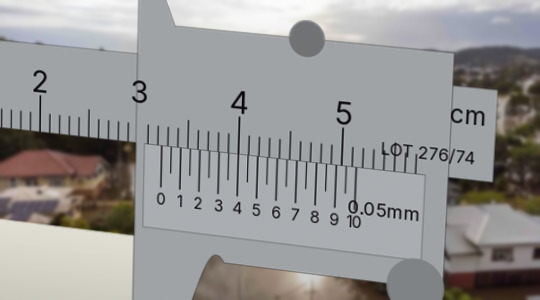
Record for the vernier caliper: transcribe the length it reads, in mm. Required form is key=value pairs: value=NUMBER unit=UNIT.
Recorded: value=32.4 unit=mm
